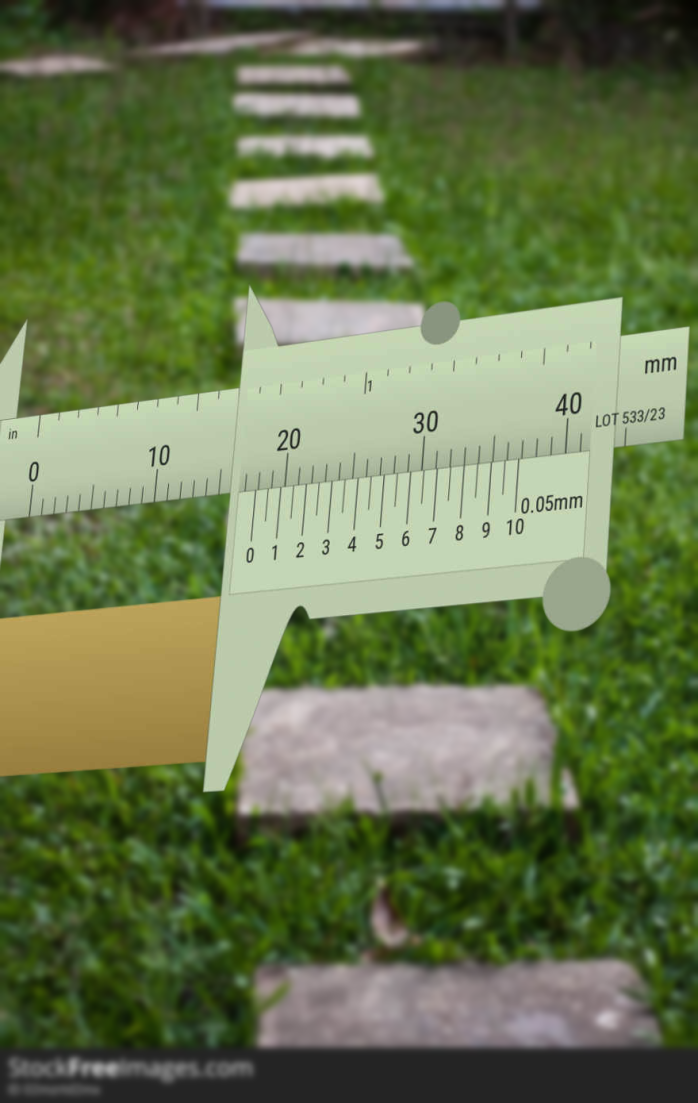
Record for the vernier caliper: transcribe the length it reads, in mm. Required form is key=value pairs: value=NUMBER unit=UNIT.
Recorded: value=17.8 unit=mm
